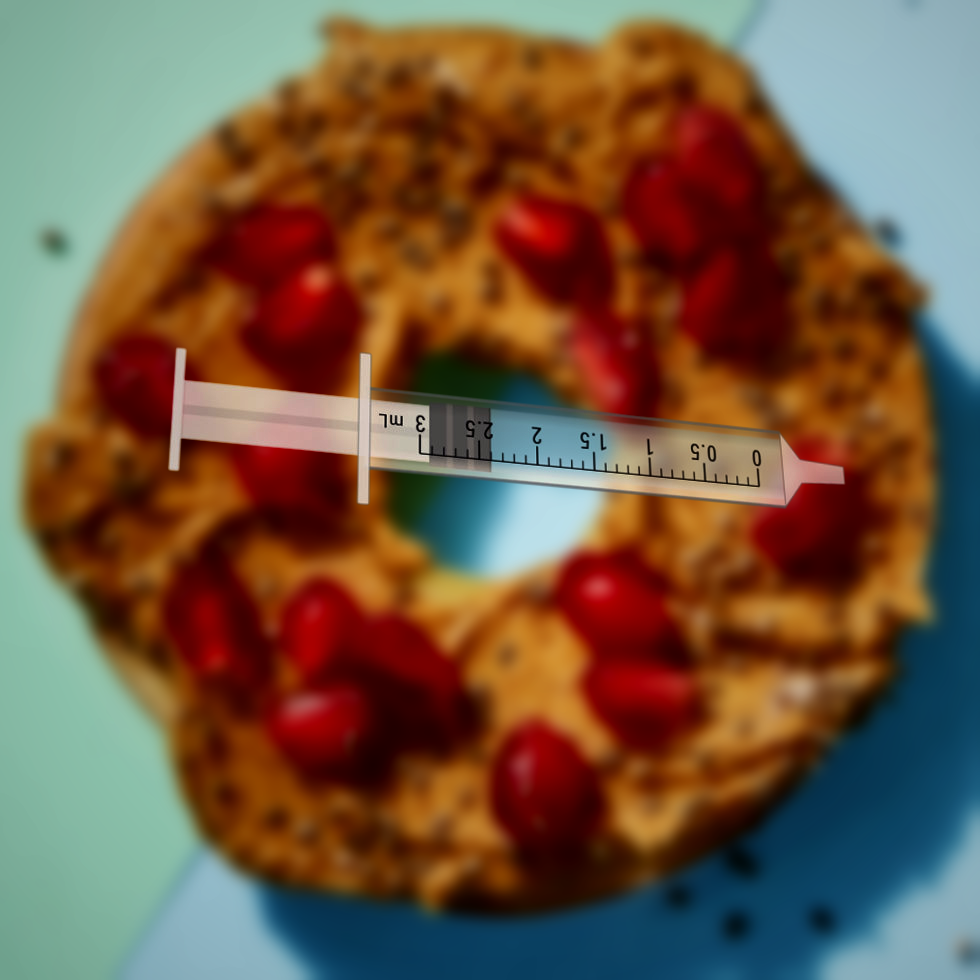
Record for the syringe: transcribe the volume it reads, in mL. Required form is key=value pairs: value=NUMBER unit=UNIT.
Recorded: value=2.4 unit=mL
